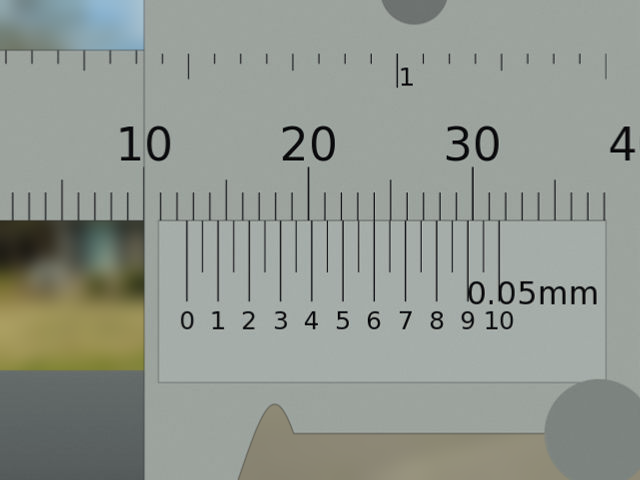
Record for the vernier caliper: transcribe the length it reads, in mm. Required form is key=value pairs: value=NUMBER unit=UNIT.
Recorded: value=12.6 unit=mm
